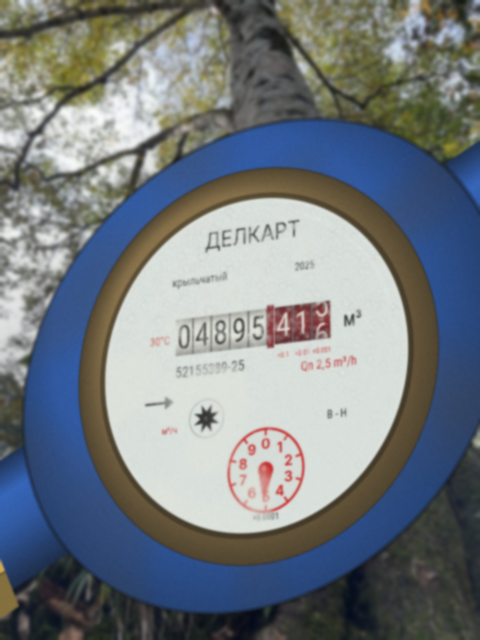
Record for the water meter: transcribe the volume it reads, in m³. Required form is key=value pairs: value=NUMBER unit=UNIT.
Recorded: value=4895.4155 unit=m³
